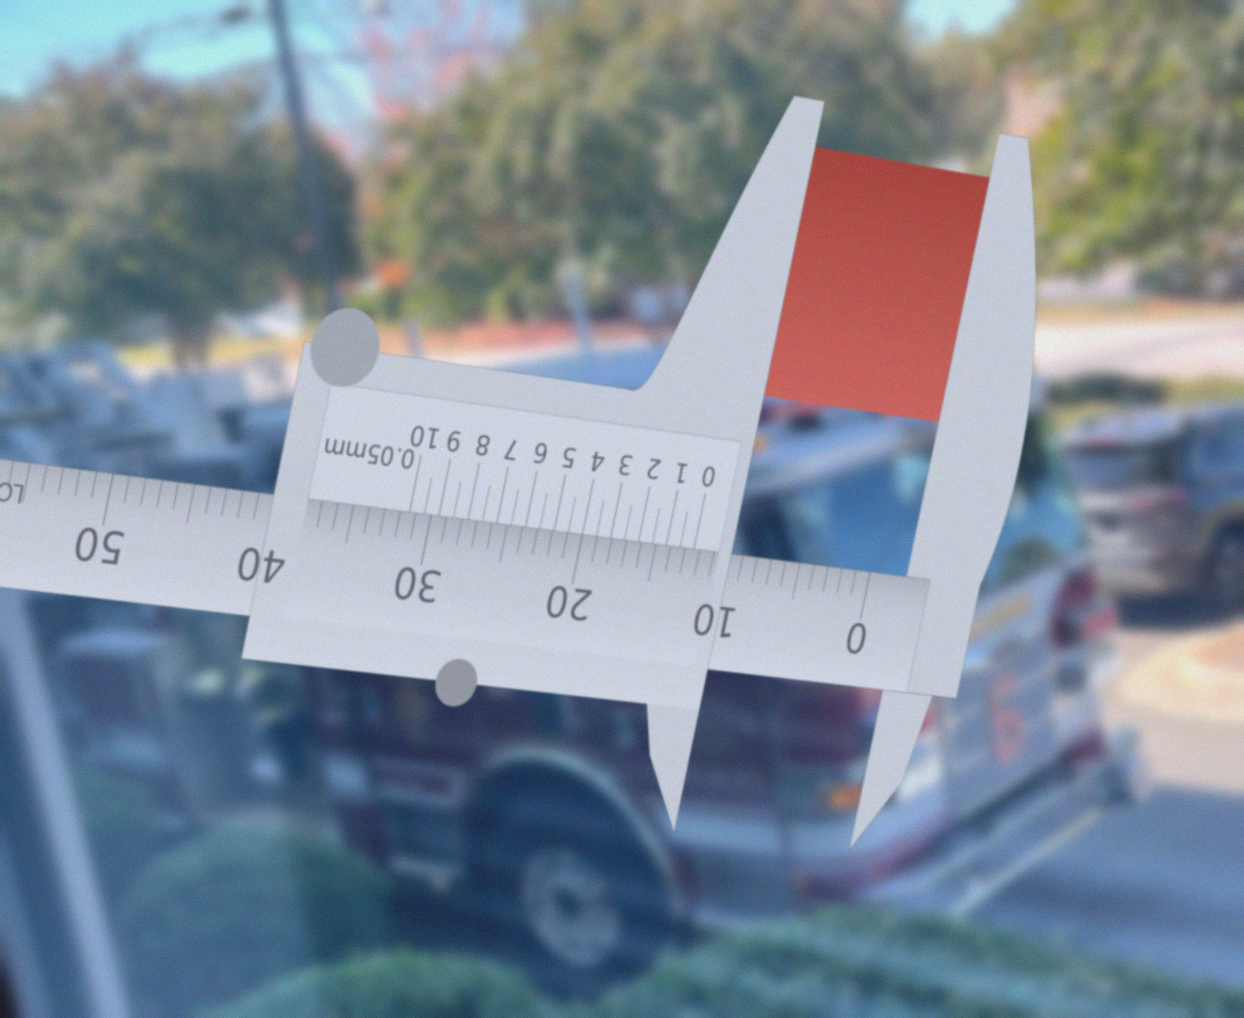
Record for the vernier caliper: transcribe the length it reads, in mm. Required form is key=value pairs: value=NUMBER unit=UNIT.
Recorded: value=12.4 unit=mm
